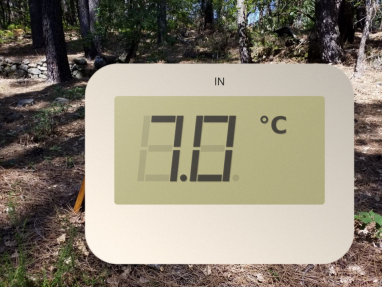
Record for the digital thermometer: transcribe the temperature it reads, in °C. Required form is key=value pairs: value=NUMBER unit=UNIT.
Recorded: value=7.0 unit=°C
